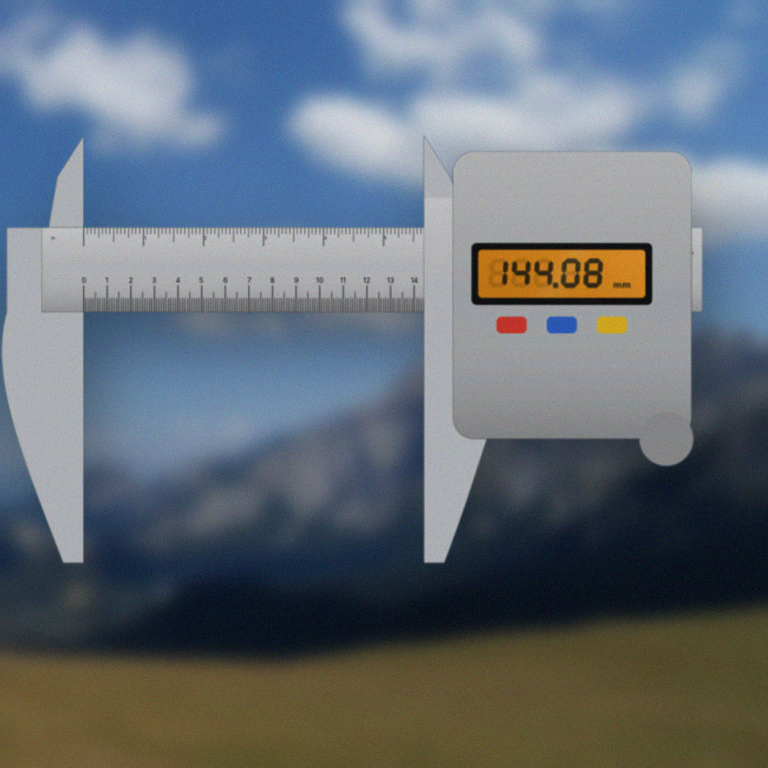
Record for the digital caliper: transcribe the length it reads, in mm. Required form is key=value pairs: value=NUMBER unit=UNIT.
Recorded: value=144.08 unit=mm
